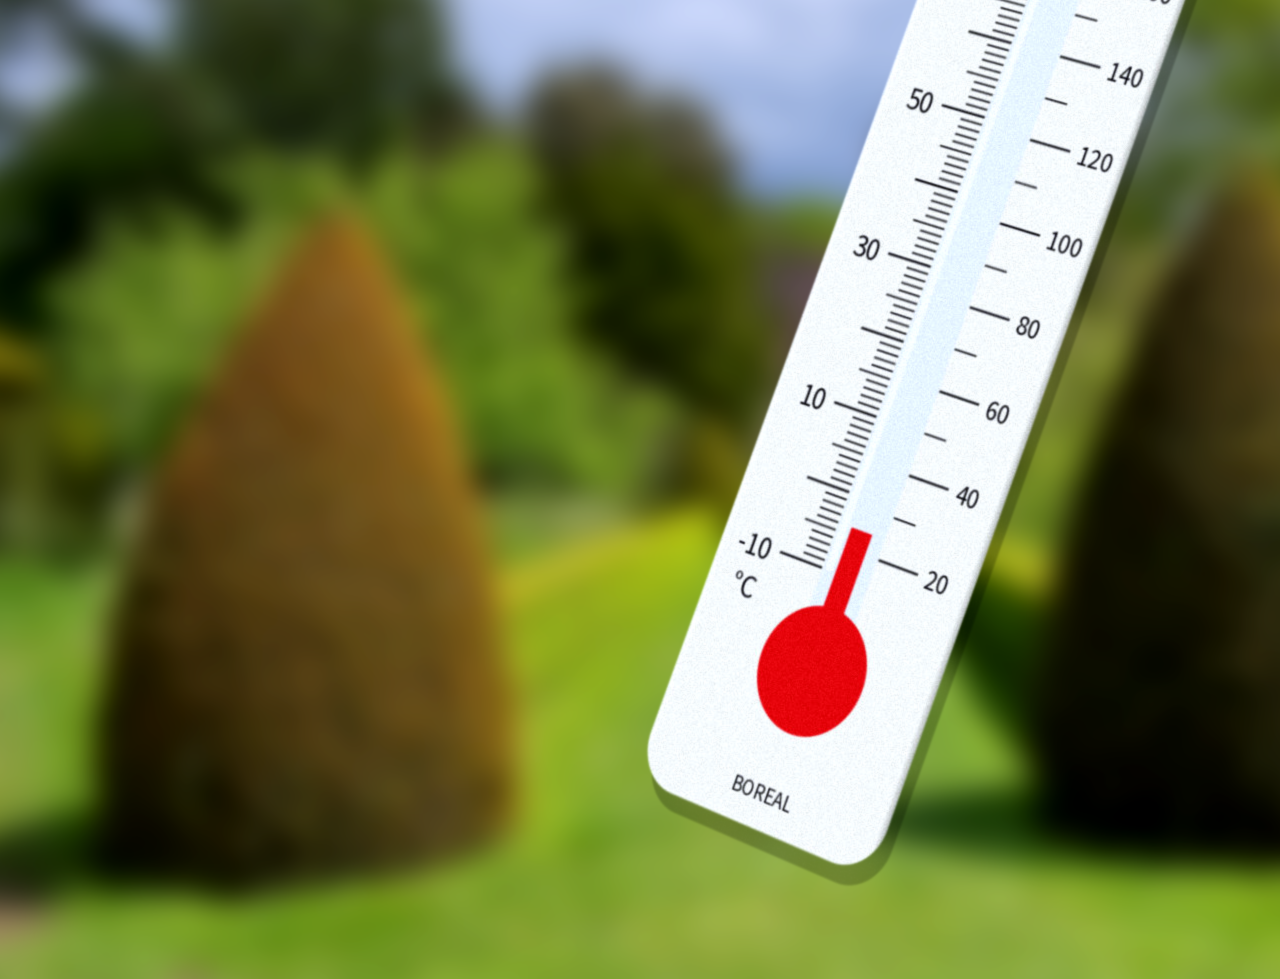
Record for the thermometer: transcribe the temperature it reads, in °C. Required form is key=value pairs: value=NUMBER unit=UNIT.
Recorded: value=-4 unit=°C
